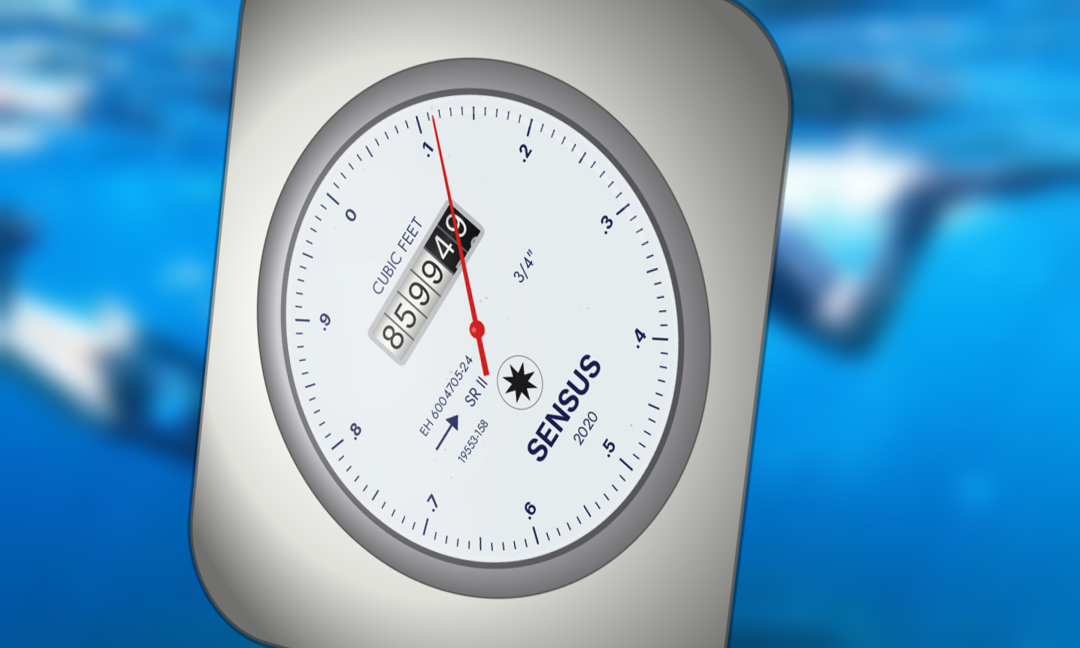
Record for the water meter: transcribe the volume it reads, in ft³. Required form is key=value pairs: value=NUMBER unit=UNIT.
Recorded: value=859949.11 unit=ft³
